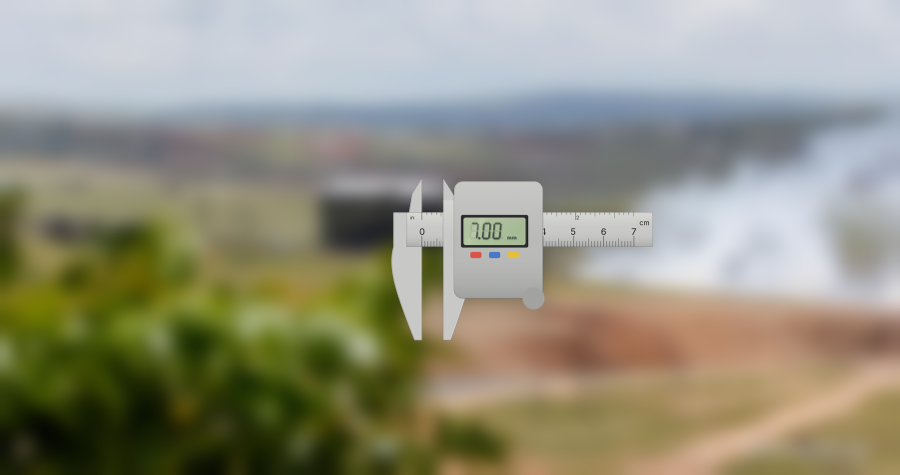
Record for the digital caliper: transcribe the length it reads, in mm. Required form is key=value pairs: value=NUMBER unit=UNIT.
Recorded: value=7.00 unit=mm
